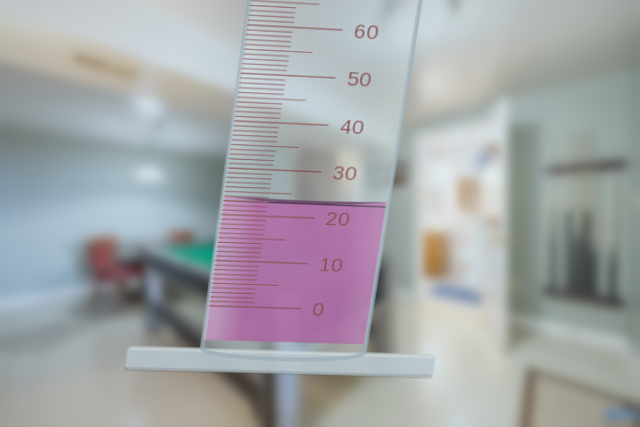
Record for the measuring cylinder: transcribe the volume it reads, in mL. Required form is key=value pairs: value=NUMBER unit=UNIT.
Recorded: value=23 unit=mL
